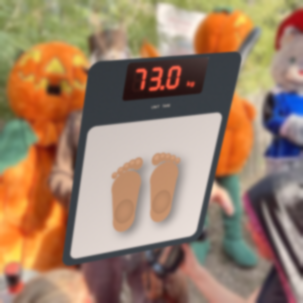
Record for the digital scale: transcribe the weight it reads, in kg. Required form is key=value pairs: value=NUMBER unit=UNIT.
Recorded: value=73.0 unit=kg
